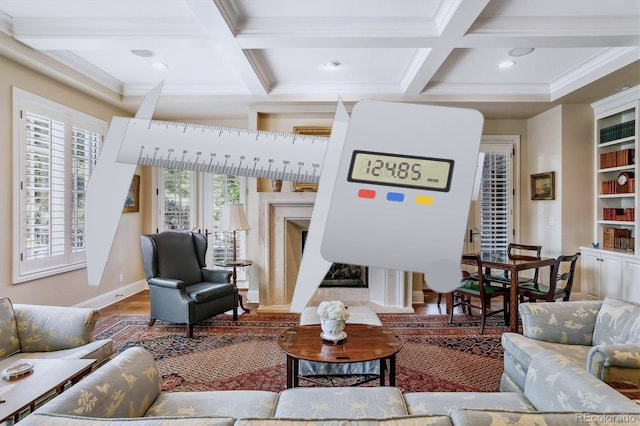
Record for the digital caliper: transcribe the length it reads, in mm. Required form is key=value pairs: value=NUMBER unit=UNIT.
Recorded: value=124.85 unit=mm
